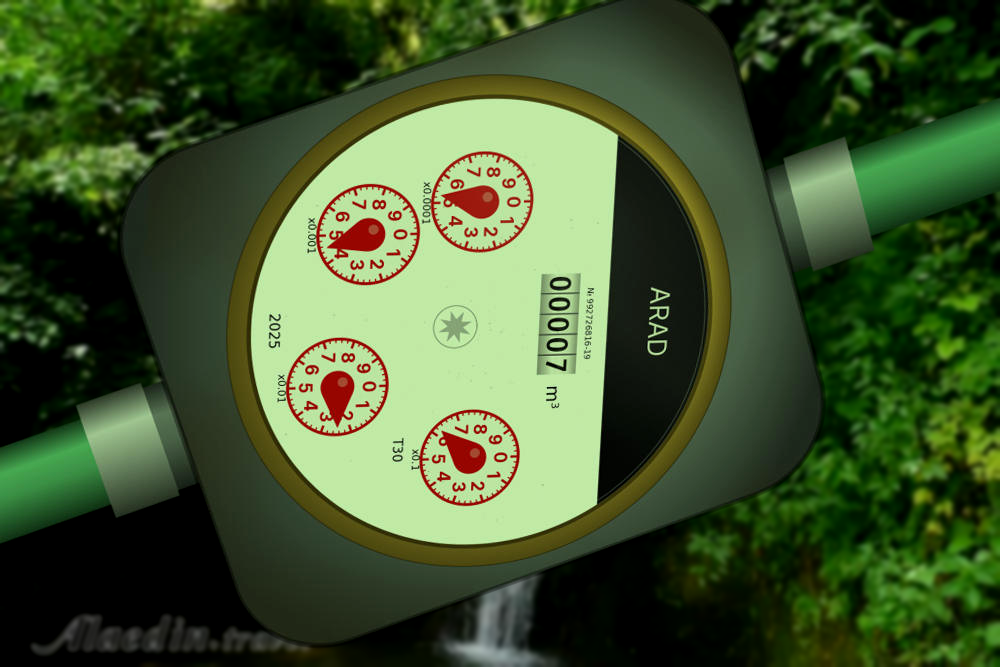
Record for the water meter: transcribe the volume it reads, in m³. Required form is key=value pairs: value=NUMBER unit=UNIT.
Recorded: value=7.6245 unit=m³
